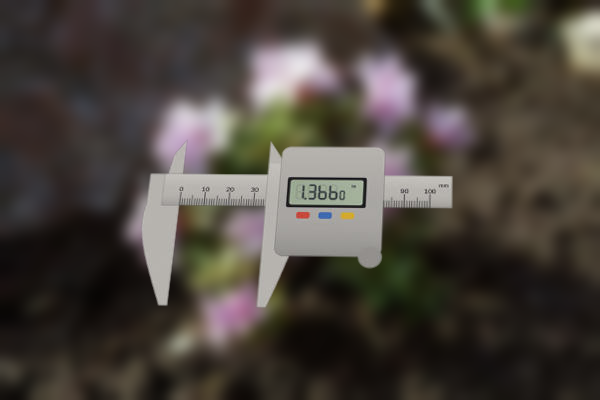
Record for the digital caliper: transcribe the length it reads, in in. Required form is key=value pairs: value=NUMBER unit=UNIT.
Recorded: value=1.3660 unit=in
